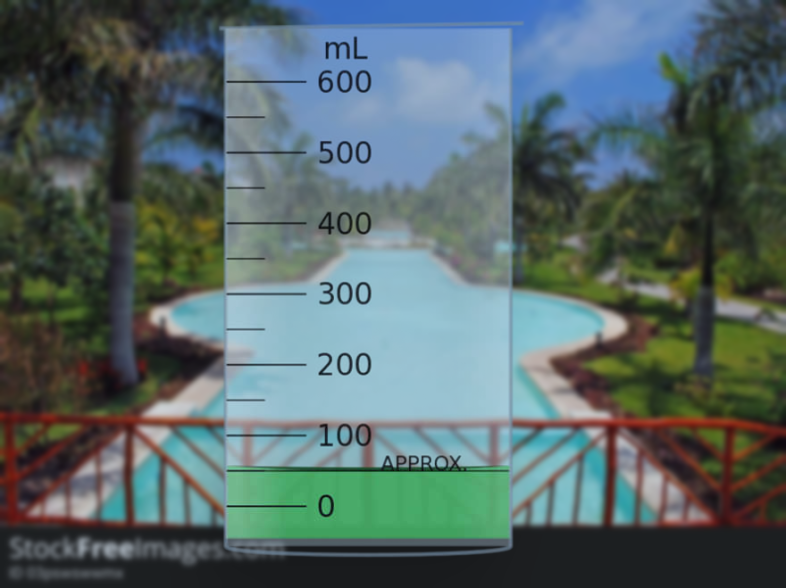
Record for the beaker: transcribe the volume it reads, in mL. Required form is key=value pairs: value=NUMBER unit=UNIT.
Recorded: value=50 unit=mL
